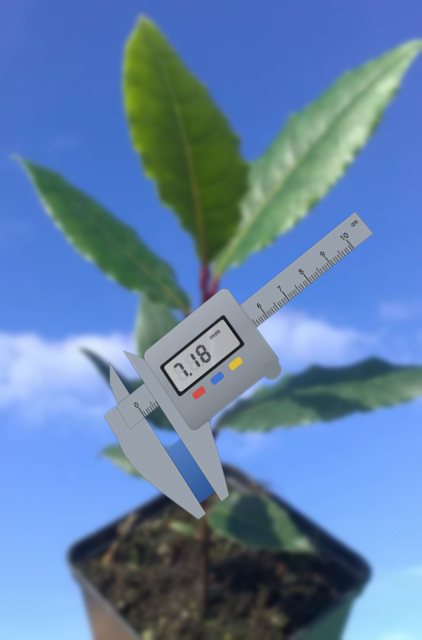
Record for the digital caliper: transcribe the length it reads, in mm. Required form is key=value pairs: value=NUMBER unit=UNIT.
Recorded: value=7.18 unit=mm
